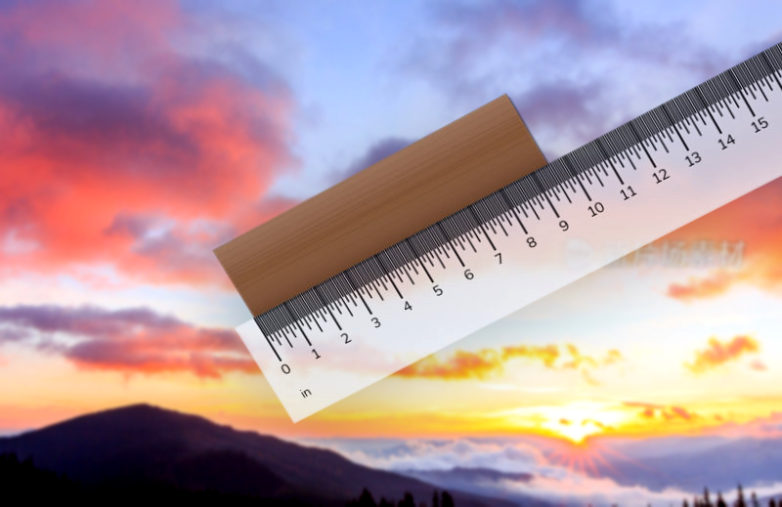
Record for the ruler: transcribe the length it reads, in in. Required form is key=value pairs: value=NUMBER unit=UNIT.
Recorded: value=9.5 unit=in
